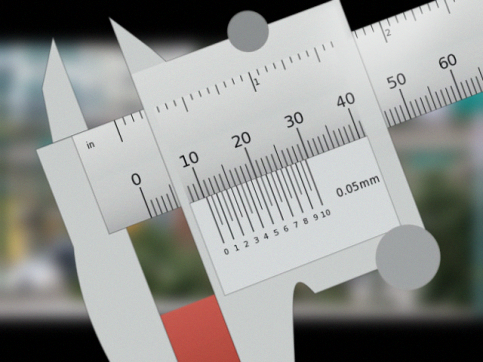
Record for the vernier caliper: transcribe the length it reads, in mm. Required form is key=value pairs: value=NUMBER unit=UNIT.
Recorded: value=10.4 unit=mm
